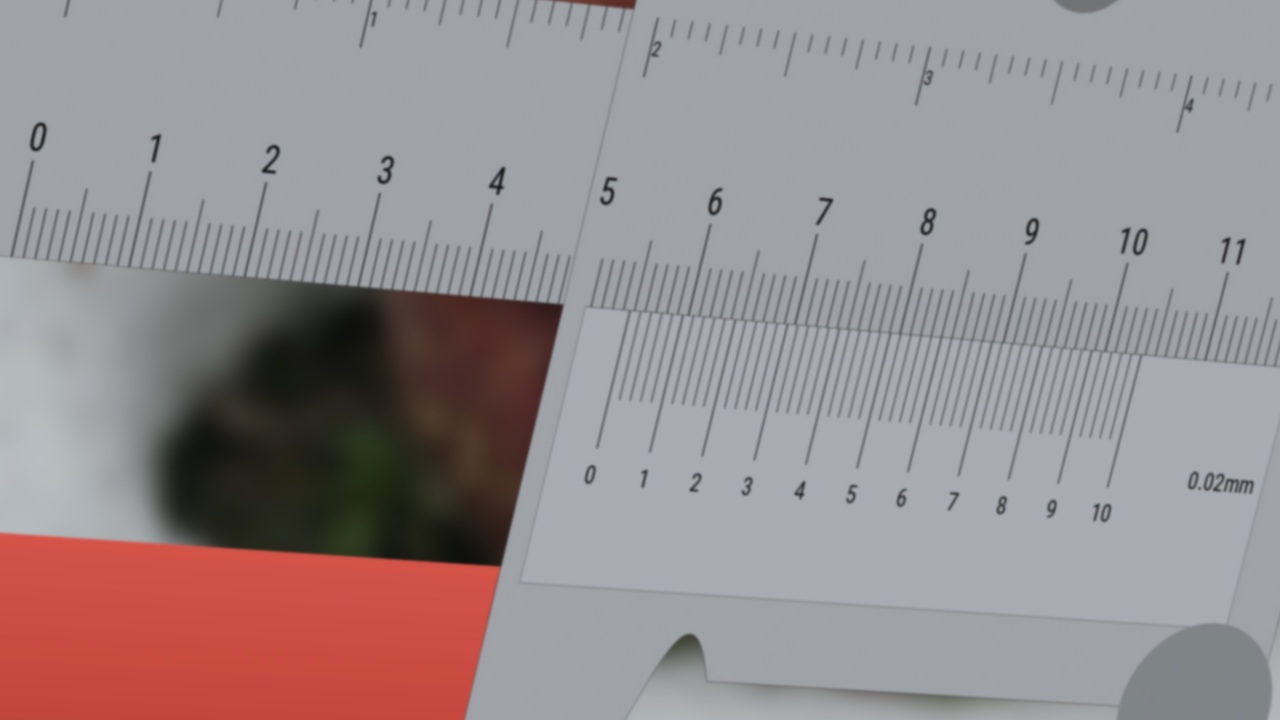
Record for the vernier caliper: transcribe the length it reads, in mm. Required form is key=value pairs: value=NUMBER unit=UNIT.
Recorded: value=54.6 unit=mm
